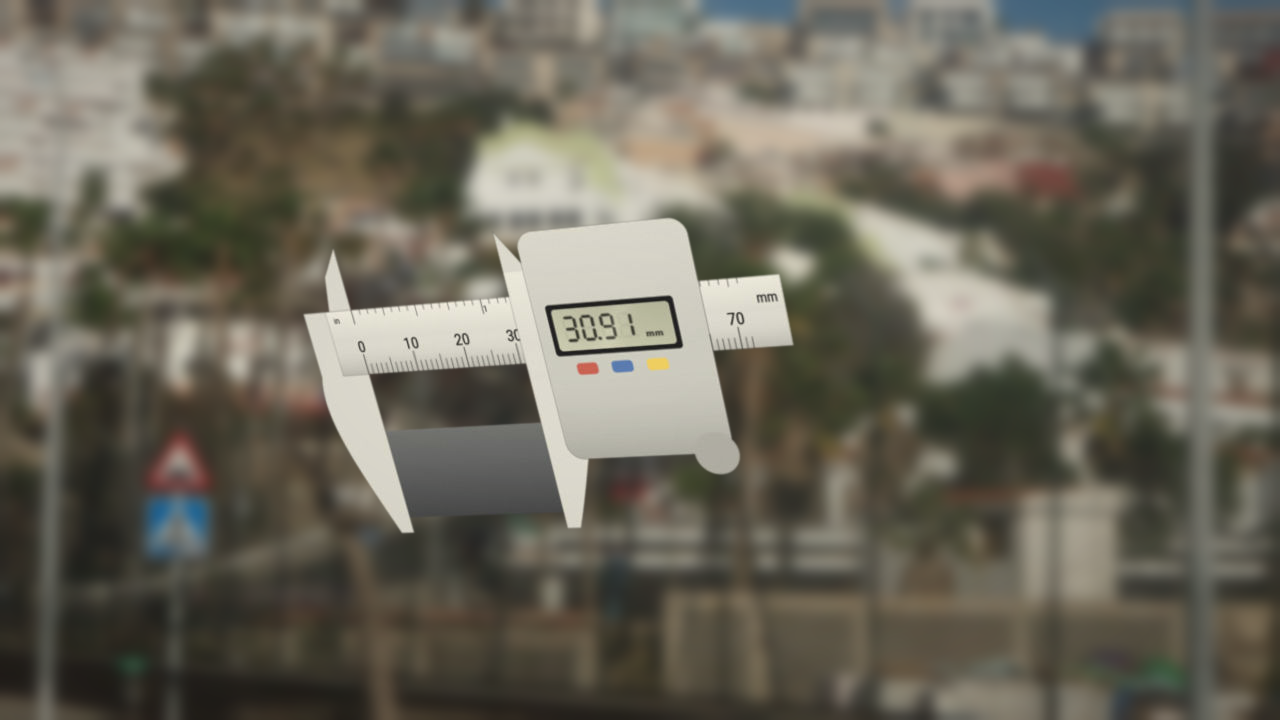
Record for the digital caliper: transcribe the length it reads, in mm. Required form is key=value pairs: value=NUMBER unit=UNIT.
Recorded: value=30.91 unit=mm
